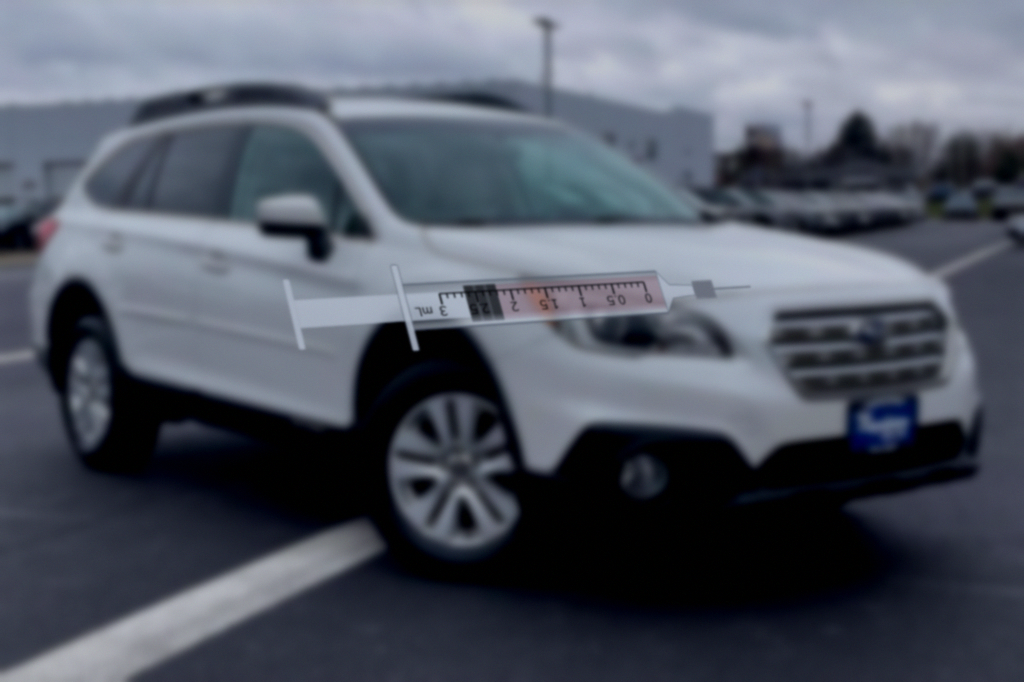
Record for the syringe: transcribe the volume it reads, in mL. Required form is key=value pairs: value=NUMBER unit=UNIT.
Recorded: value=2.2 unit=mL
